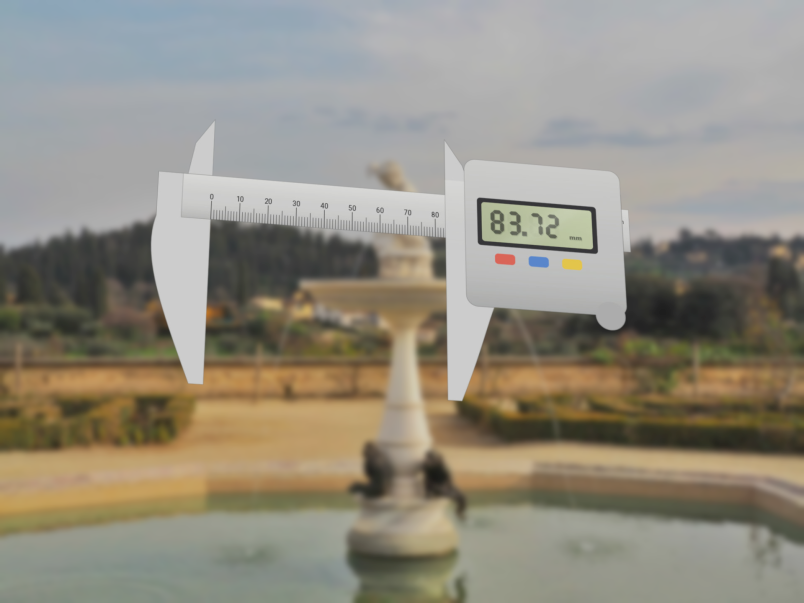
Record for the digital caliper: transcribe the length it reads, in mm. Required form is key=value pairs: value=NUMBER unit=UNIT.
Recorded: value=83.72 unit=mm
